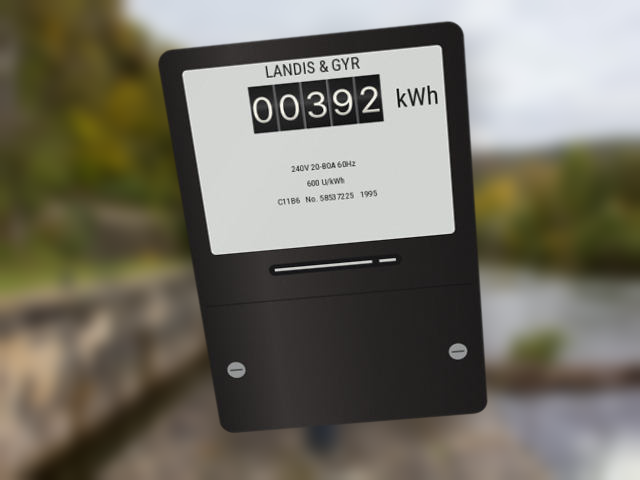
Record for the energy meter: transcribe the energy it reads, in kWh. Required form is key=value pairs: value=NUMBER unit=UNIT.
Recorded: value=392 unit=kWh
